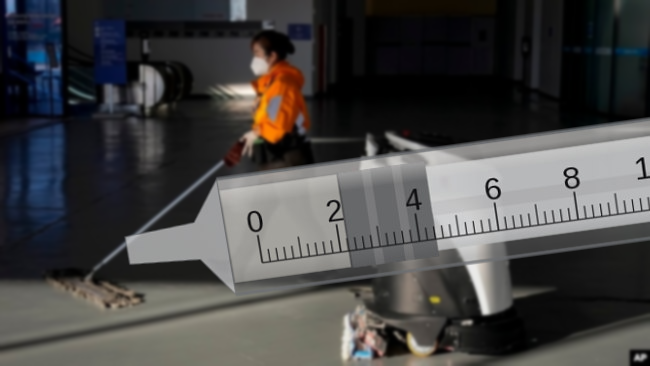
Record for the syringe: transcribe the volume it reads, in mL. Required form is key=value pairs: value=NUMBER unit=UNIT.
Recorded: value=2.2 unit=mL
